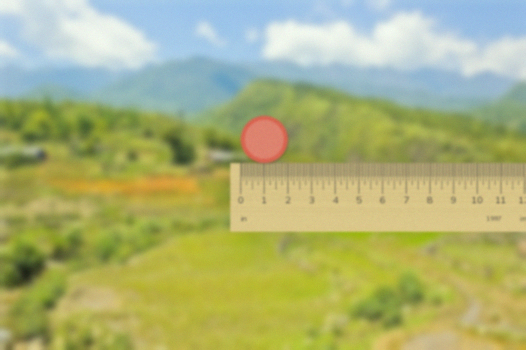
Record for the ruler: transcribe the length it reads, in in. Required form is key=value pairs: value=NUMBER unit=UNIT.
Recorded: value=2 unit=in
